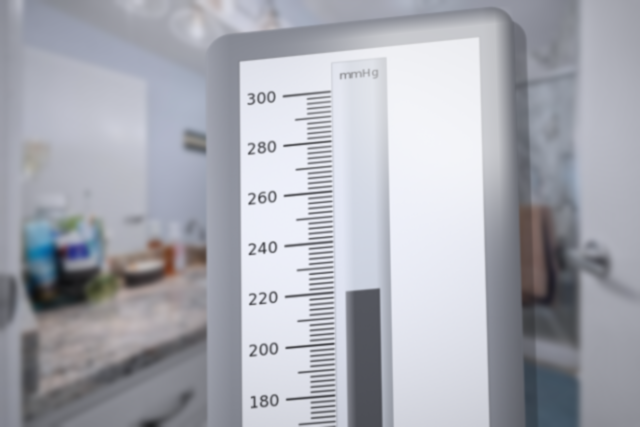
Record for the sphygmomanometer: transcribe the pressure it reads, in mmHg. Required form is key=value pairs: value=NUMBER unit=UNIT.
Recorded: value=220 unit=mmHg
